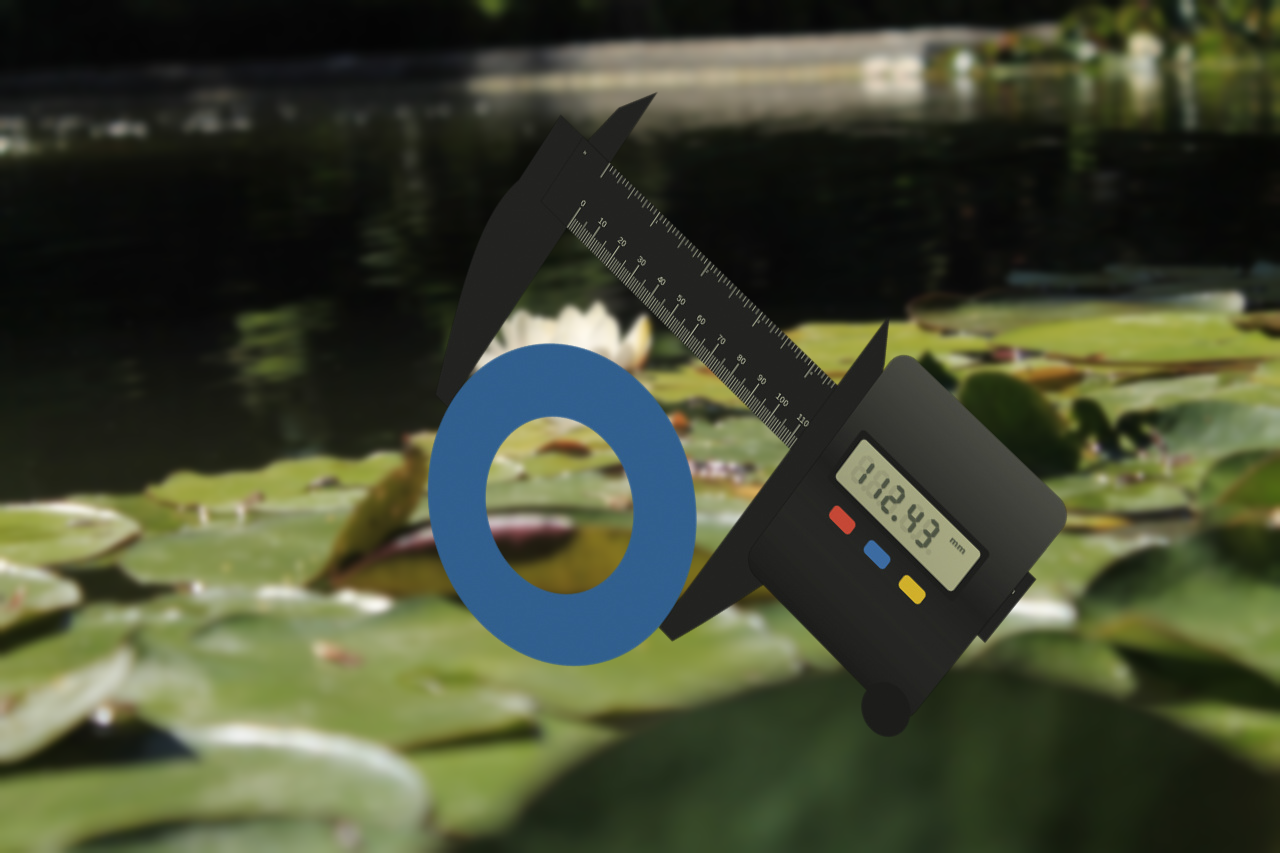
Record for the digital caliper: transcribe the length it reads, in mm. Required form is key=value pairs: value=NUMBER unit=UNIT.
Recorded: value=112.43 unit=mm
